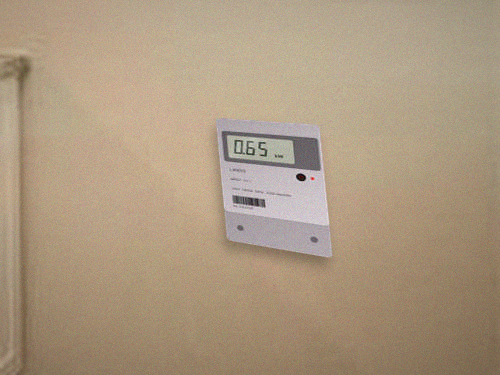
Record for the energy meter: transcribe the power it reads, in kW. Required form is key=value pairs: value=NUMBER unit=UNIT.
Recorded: value=0.65 unit=kW
